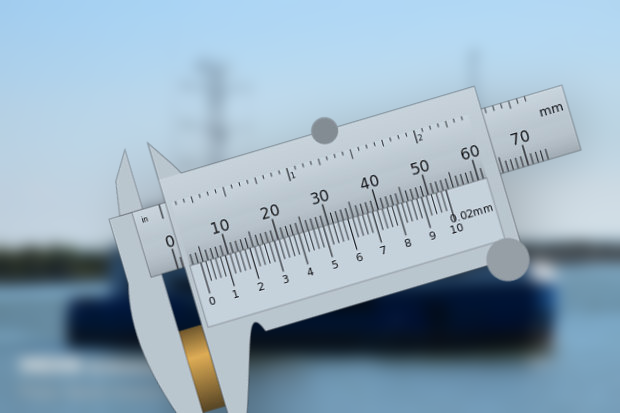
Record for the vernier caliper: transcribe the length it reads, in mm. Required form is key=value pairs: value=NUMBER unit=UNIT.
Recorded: value=4.5 unit=mm
